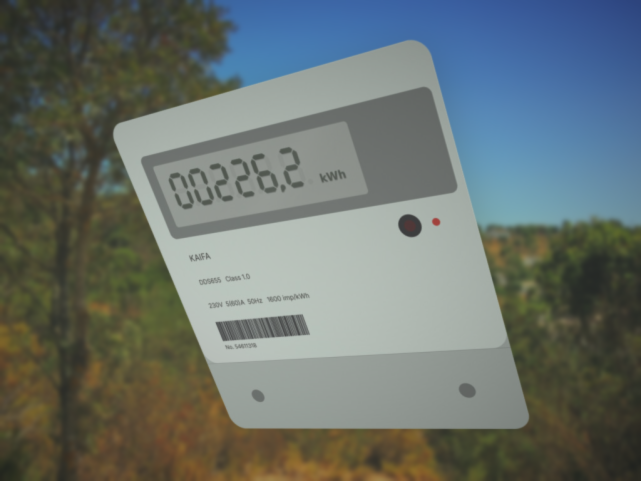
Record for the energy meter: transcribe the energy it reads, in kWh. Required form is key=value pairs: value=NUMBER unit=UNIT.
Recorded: value=226.2 unit=kWh
